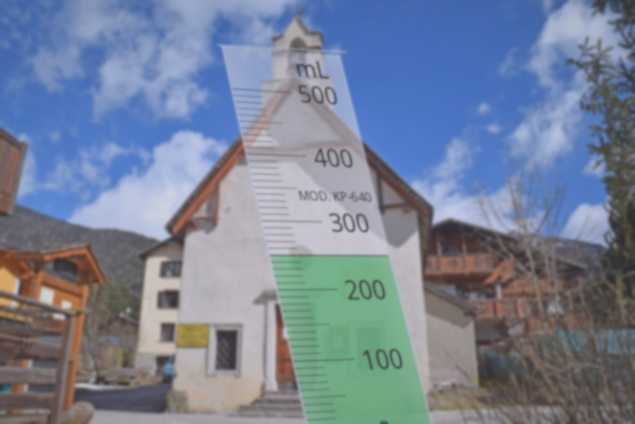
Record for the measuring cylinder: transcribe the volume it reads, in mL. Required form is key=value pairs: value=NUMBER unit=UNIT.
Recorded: value=250 unit=mL
